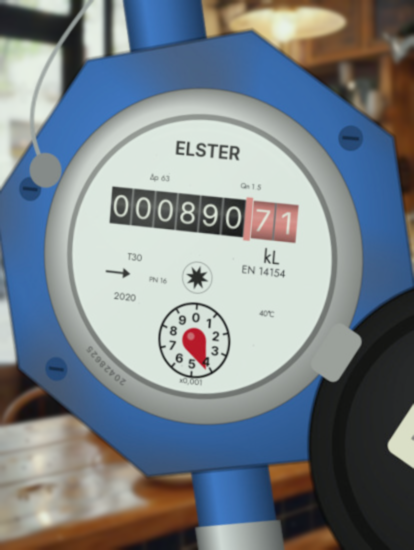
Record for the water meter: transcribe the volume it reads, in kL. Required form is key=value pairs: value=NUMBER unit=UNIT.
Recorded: value=890.714 unit=kL
